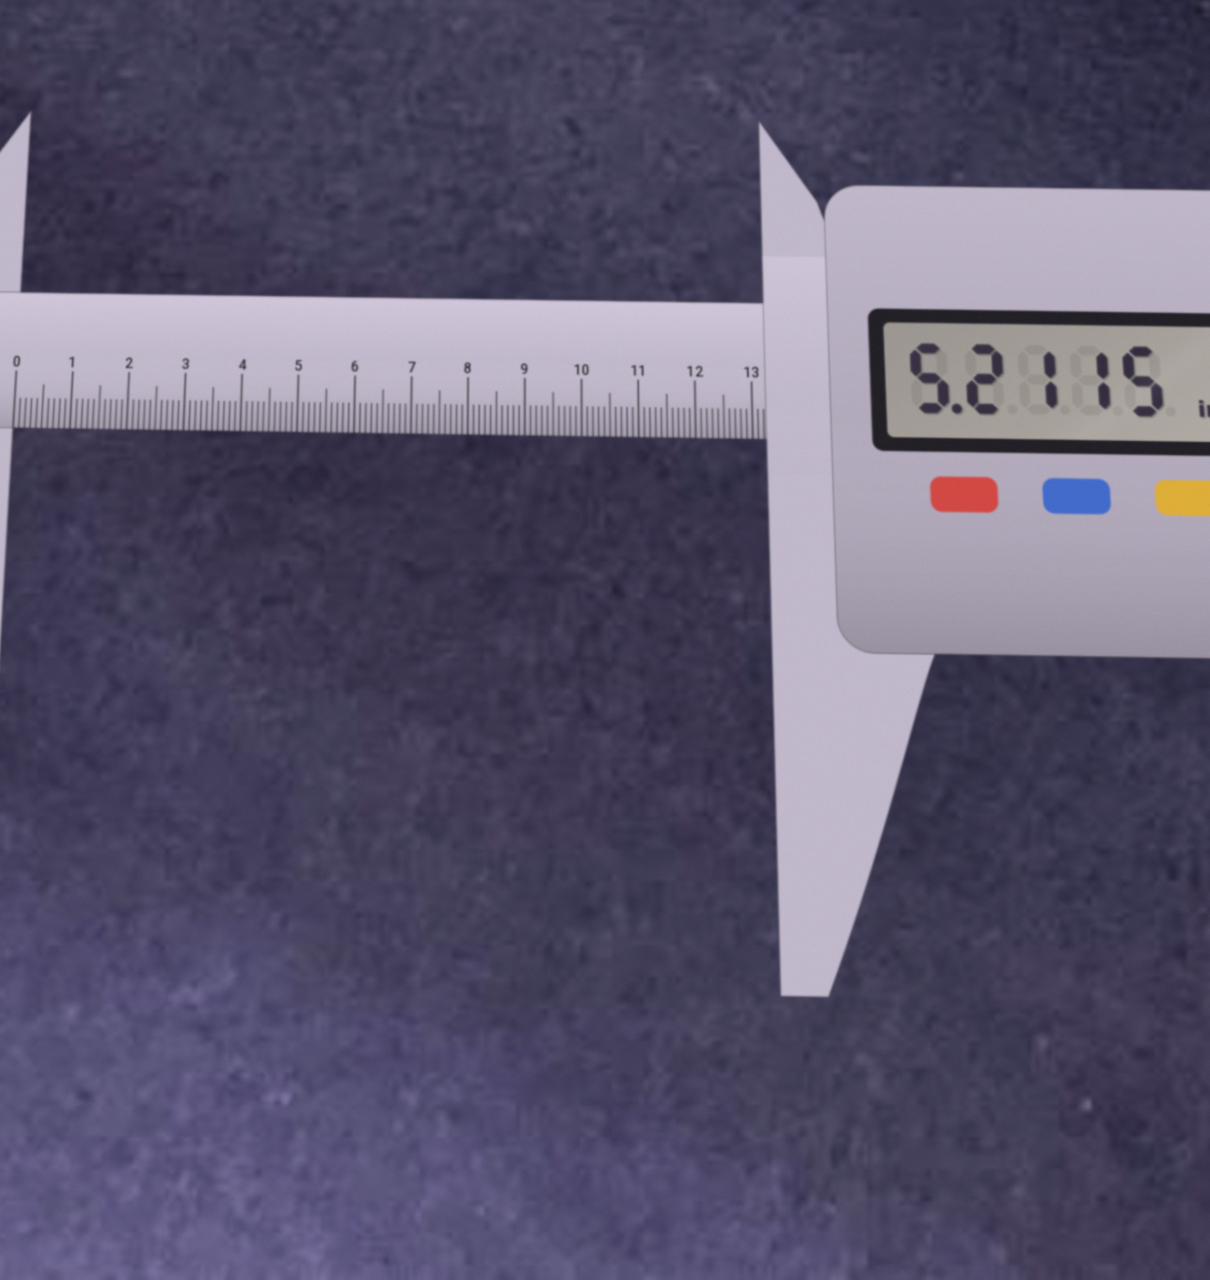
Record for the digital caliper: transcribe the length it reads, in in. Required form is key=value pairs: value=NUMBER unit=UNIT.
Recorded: value=5.2115 unit=in
